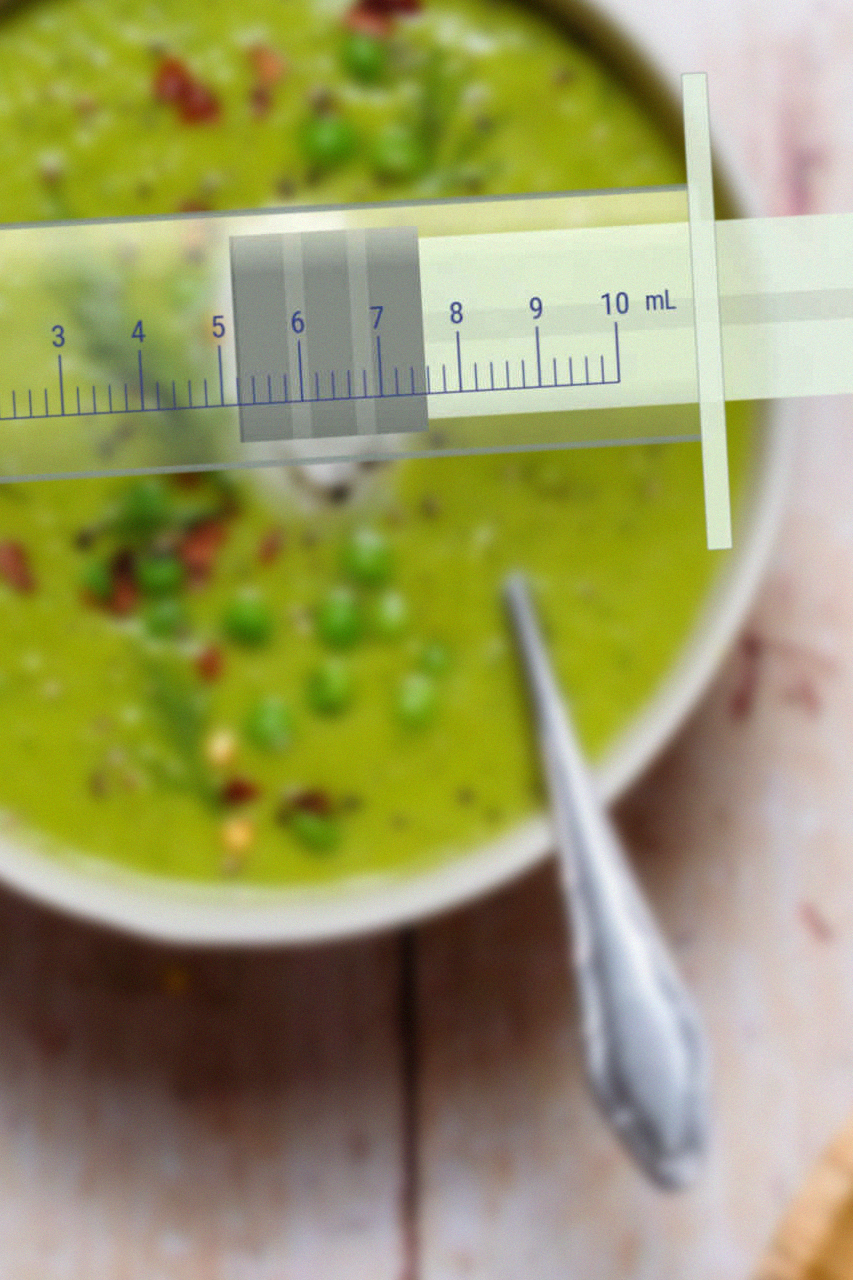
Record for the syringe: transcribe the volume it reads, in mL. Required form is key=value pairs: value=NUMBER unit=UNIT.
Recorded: value=5.2 unit=mL
